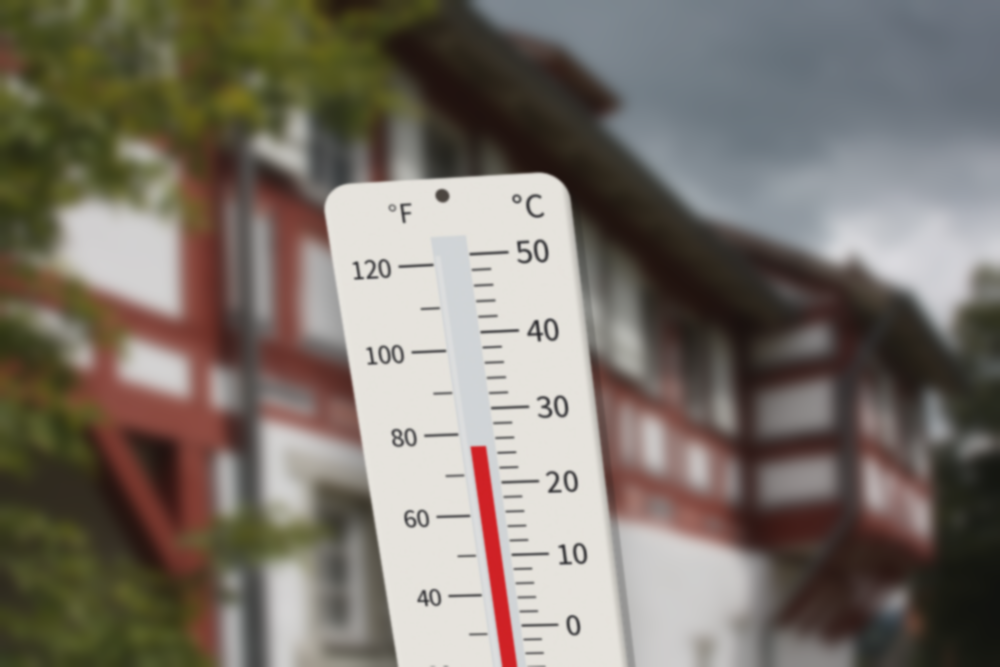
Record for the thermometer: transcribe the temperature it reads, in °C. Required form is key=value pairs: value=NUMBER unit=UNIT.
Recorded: value=25 unit=°C
